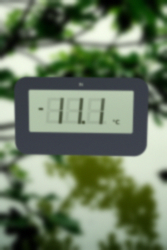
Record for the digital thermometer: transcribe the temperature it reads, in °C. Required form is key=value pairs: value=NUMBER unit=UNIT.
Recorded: value=-11.1 unit=°C
